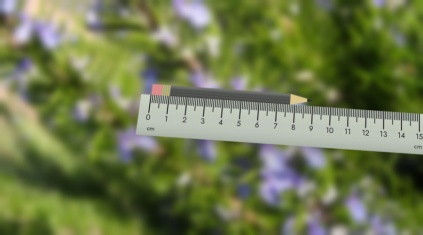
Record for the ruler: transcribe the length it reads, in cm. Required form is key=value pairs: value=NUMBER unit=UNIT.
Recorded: value=9 unit=cm
